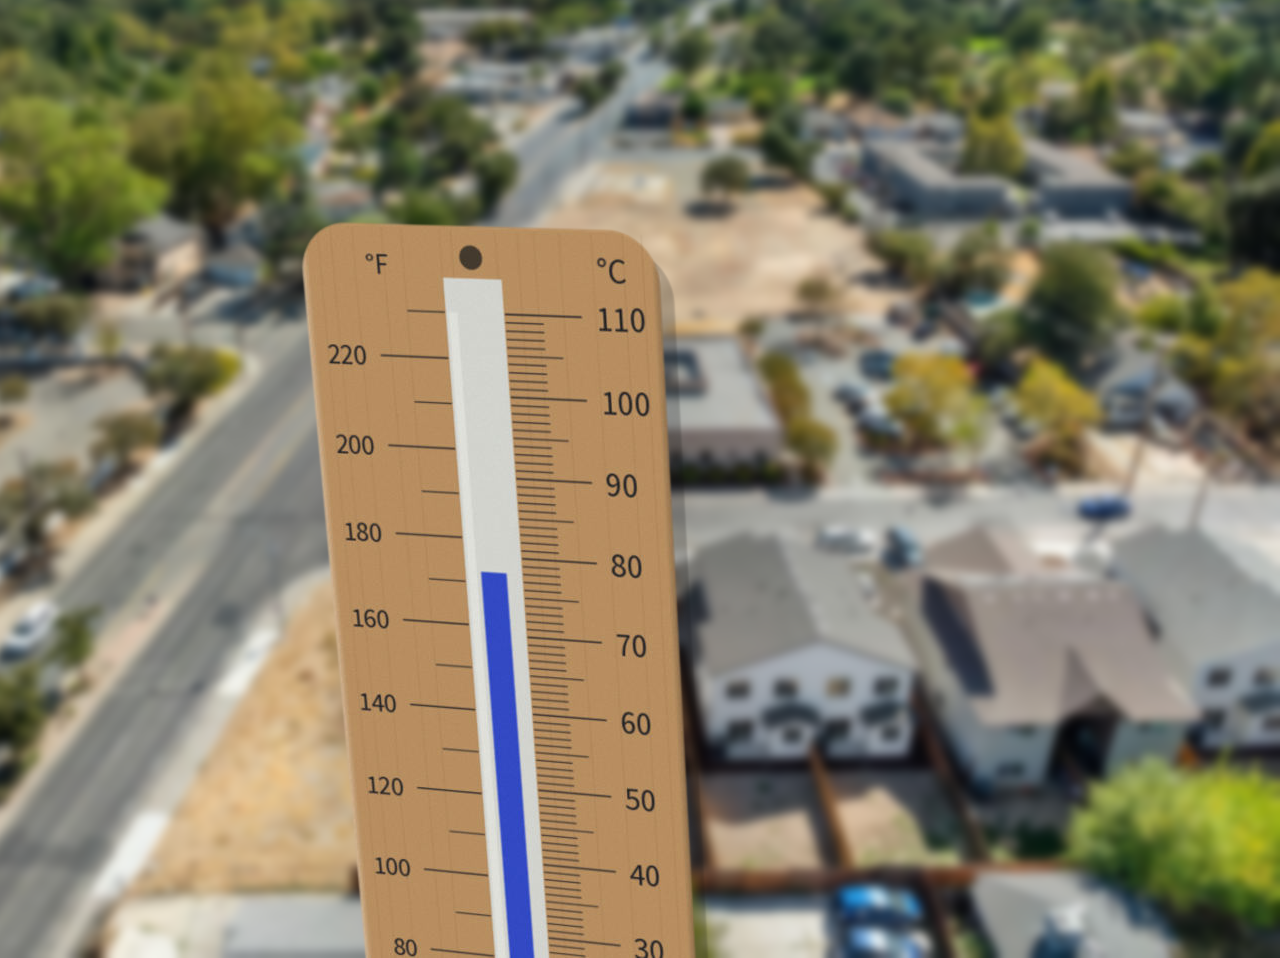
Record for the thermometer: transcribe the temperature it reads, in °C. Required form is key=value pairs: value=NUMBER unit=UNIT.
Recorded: value=78 unit=°C
